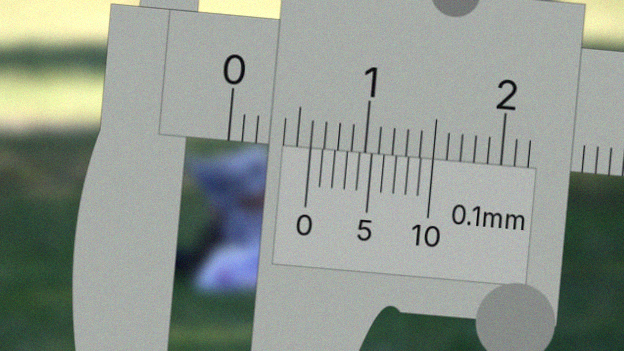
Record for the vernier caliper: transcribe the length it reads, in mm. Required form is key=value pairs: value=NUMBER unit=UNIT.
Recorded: value=6.0 unit=mm
